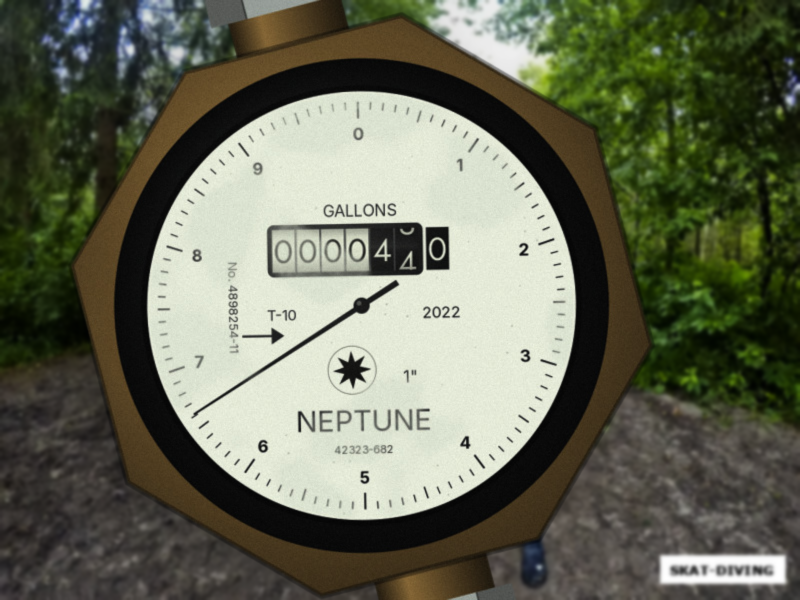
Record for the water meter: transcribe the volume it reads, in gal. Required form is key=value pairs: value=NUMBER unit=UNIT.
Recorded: value=436.6 unit=gal
